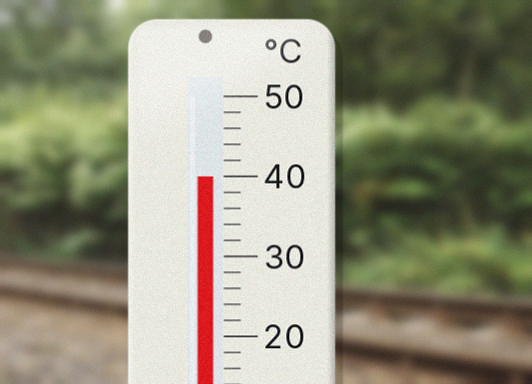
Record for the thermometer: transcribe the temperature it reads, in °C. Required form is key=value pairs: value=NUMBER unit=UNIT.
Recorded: value=40 unit=°C
